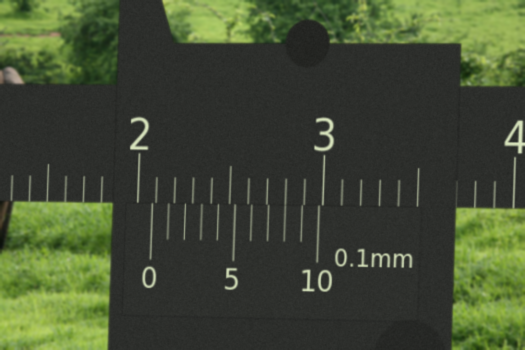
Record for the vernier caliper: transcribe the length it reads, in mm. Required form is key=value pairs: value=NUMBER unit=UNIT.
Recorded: value=20.8 unit=mm
